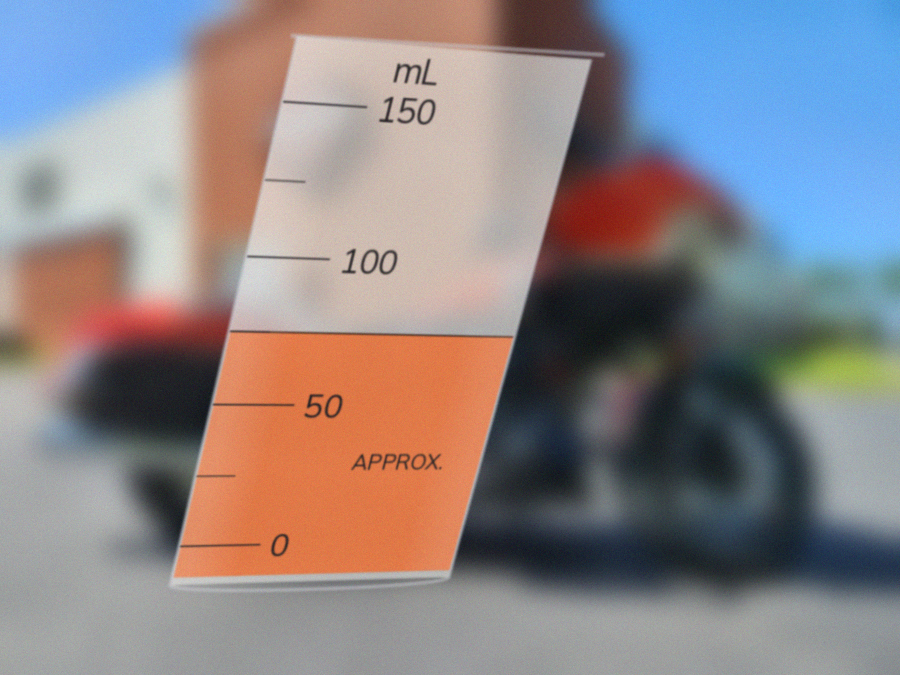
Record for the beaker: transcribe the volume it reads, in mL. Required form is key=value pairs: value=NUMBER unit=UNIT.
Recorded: value=75 unit=mL
